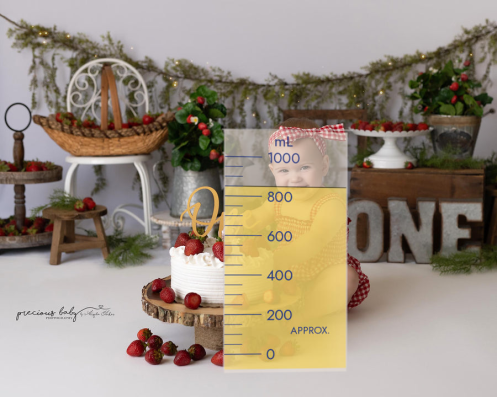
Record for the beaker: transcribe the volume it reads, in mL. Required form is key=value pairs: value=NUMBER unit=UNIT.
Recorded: value=850 unit=mL
